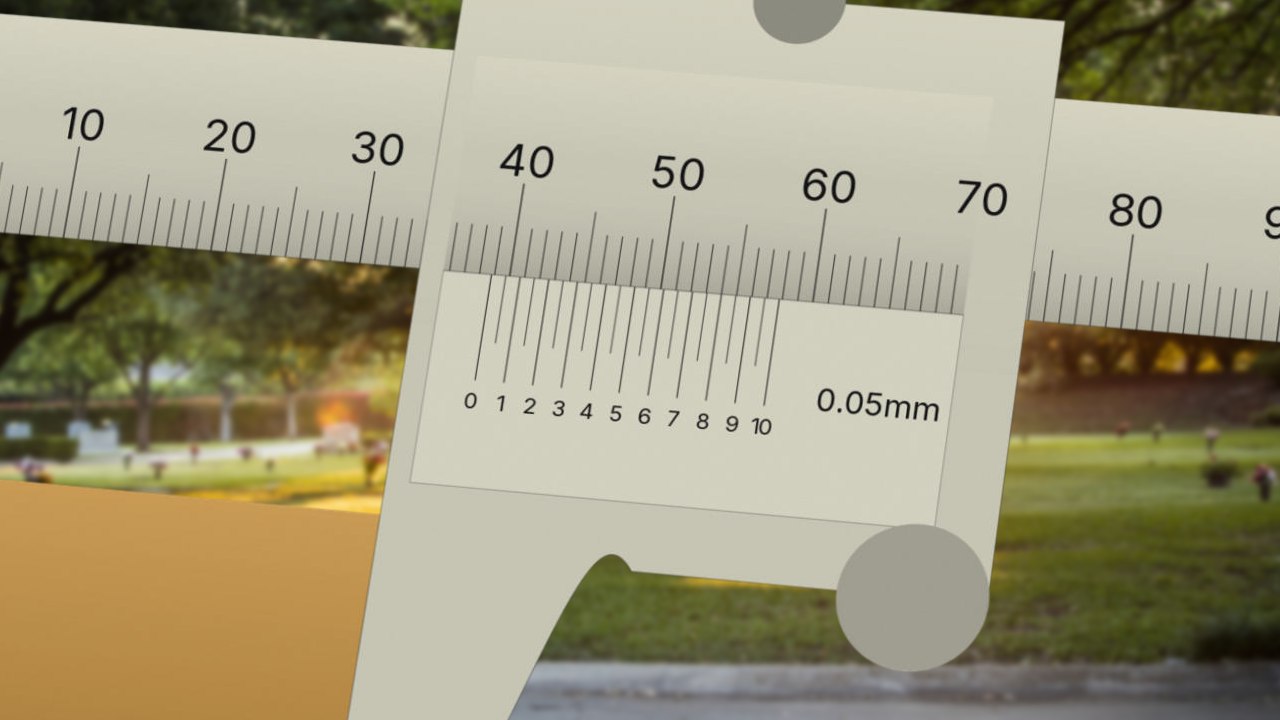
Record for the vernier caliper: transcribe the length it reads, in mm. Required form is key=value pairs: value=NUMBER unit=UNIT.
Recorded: value=38.8 unit=mm
